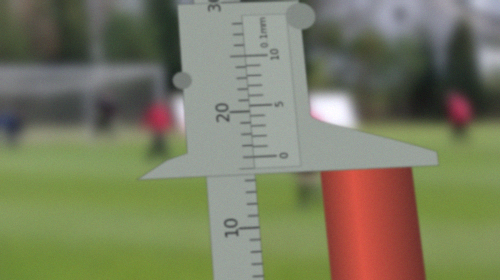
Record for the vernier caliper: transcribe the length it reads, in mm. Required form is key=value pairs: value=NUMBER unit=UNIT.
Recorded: value=16.0 unit=mm
